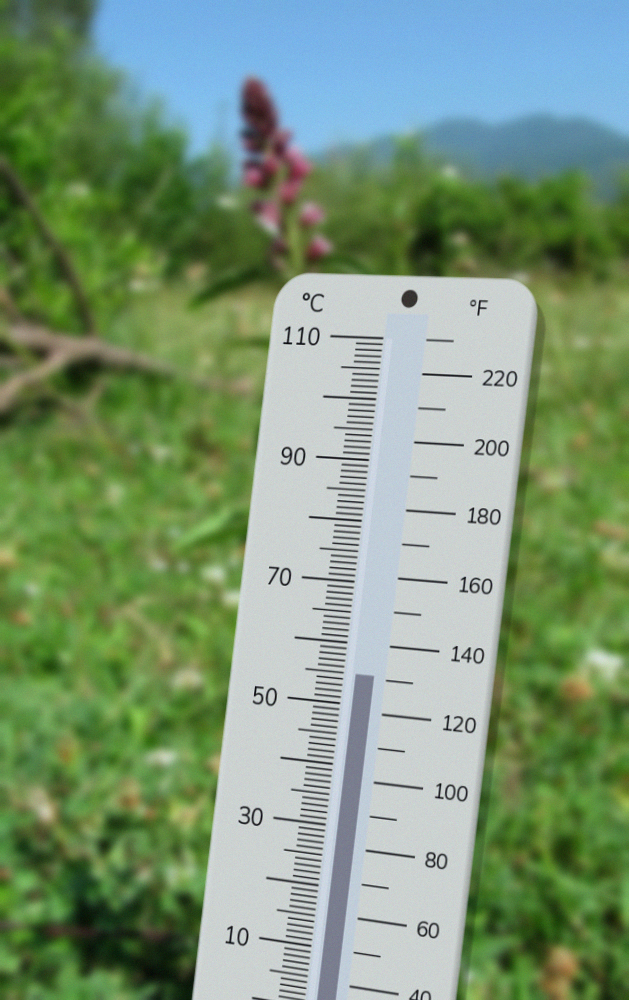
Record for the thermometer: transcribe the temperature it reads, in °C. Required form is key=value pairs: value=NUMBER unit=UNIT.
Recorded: value=55 unit=°C
